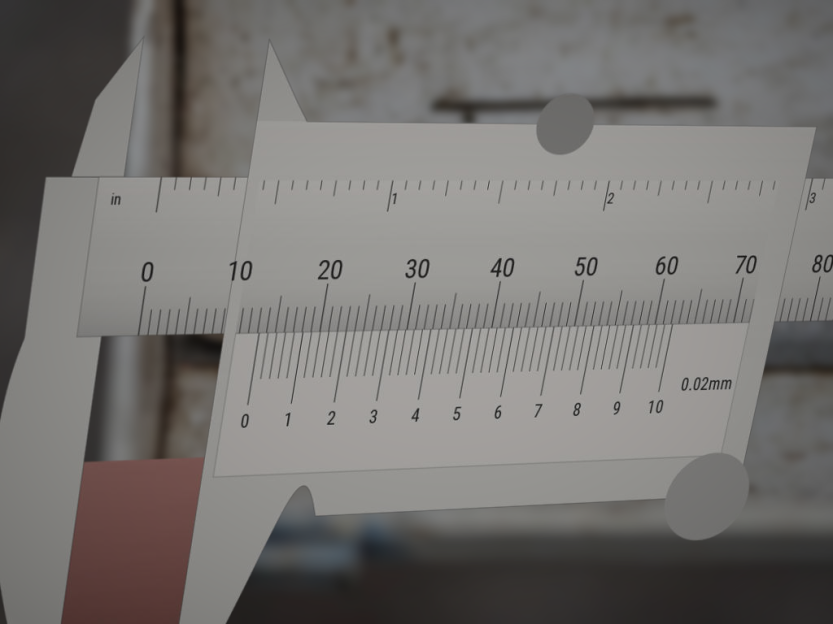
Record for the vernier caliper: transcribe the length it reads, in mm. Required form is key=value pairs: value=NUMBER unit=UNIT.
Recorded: value=13.2 unit=mm
